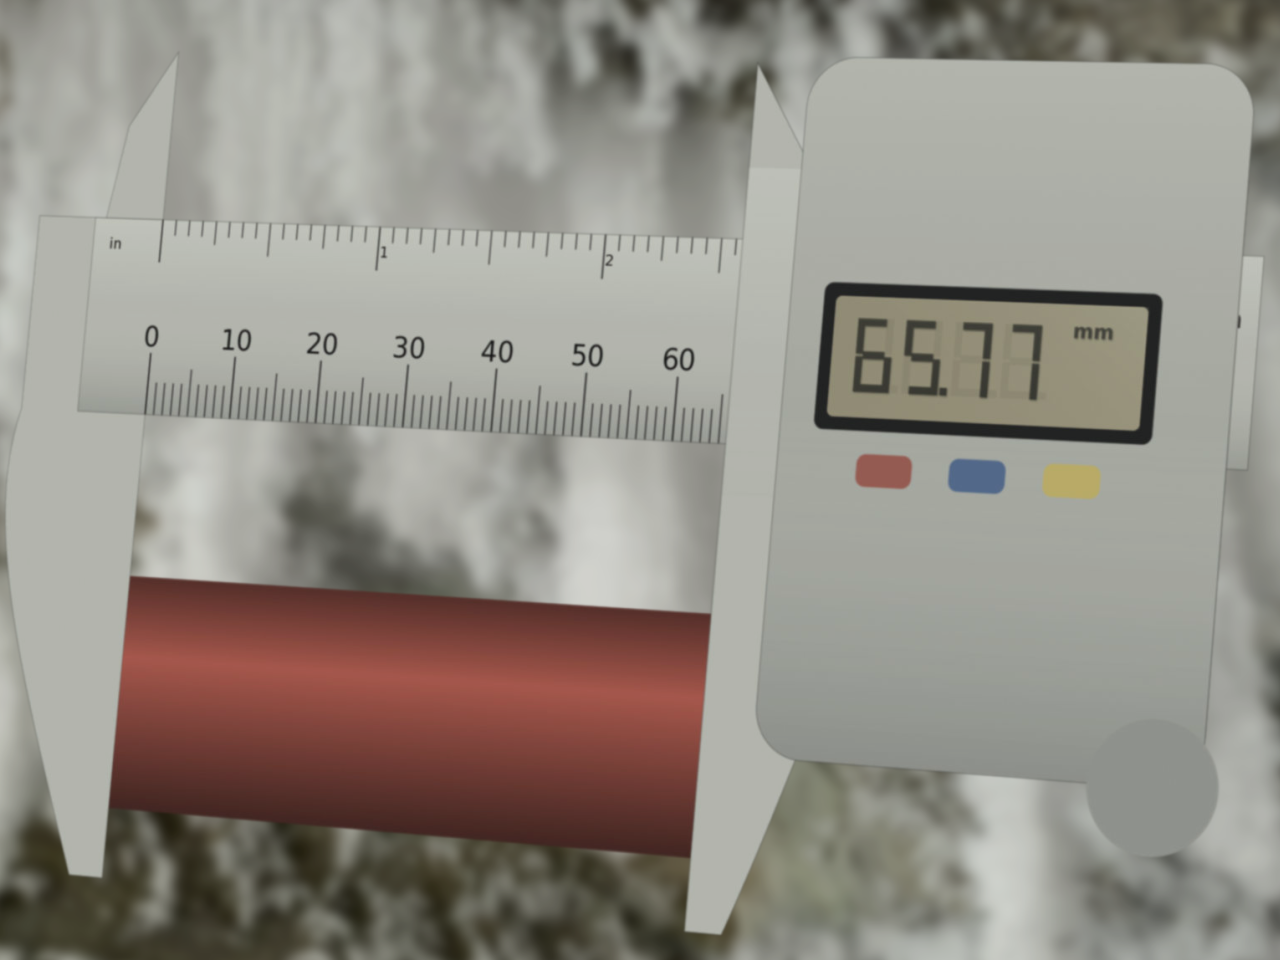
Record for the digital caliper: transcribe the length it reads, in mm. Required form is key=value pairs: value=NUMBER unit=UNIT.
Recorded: value=65.77 unit=mm
